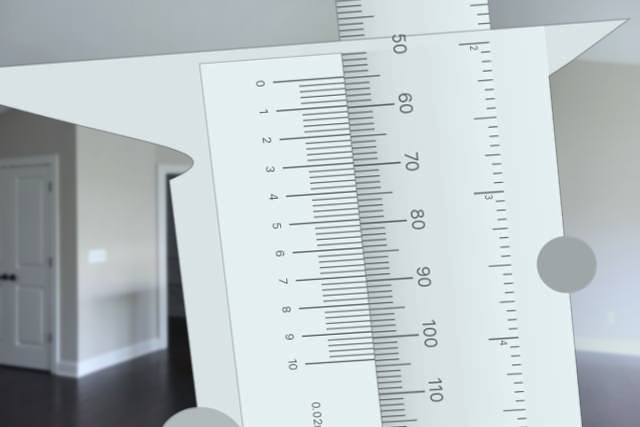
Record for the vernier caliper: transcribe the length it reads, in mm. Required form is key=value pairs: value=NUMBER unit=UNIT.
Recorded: value=54.8 unit=mm
